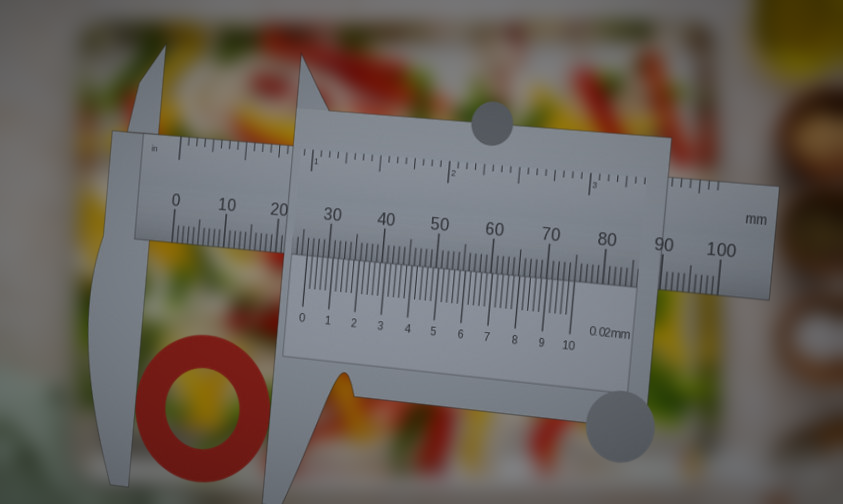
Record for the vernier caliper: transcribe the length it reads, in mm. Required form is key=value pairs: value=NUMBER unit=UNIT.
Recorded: value=26.0 unit=mm
